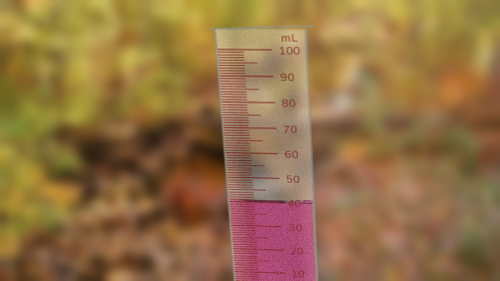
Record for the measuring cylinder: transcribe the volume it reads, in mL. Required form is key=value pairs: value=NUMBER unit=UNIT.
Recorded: value=40 unit=mL
